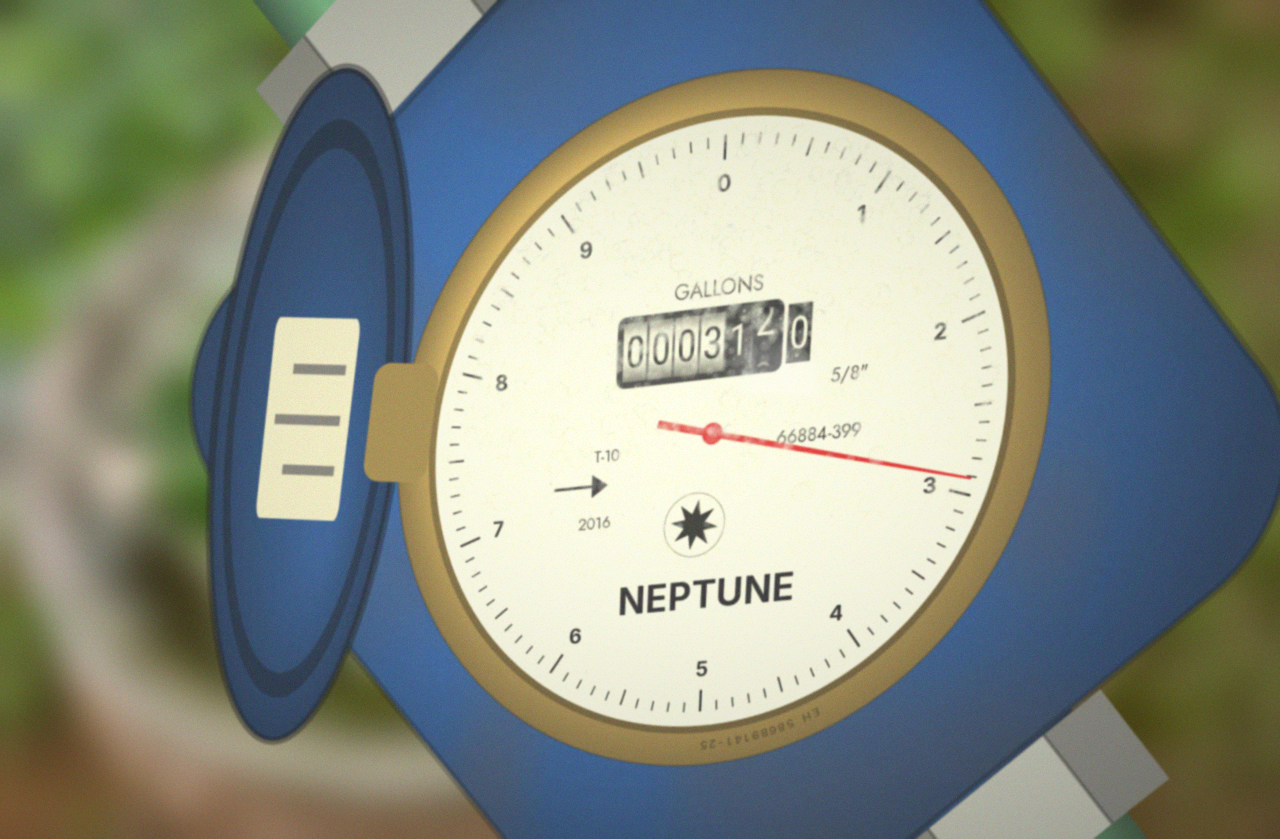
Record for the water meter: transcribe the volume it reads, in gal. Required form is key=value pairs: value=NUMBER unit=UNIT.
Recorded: value=3122.9 unit=gal
